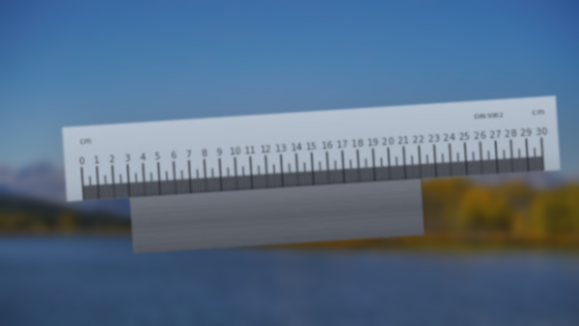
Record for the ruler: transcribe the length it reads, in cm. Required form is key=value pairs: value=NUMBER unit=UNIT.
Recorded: value=19 unit=cm
